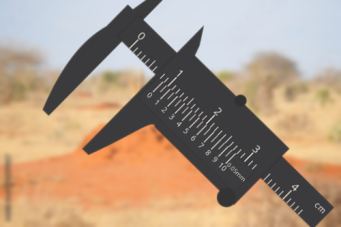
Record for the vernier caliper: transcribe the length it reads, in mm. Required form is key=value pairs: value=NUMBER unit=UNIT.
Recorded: value=8.8 unit=mm
